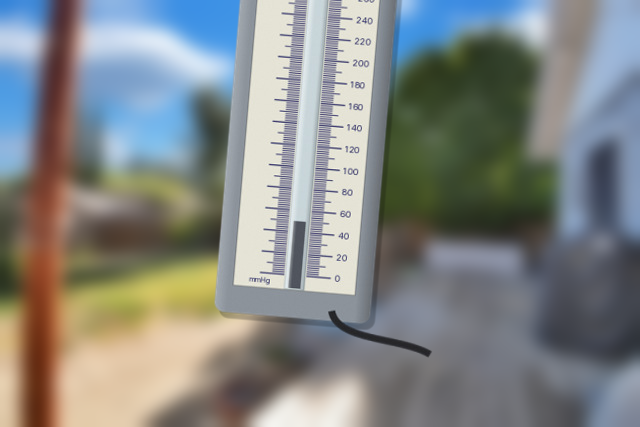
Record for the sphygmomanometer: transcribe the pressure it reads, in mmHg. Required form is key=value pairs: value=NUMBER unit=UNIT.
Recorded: value=50 unit=mmHg
